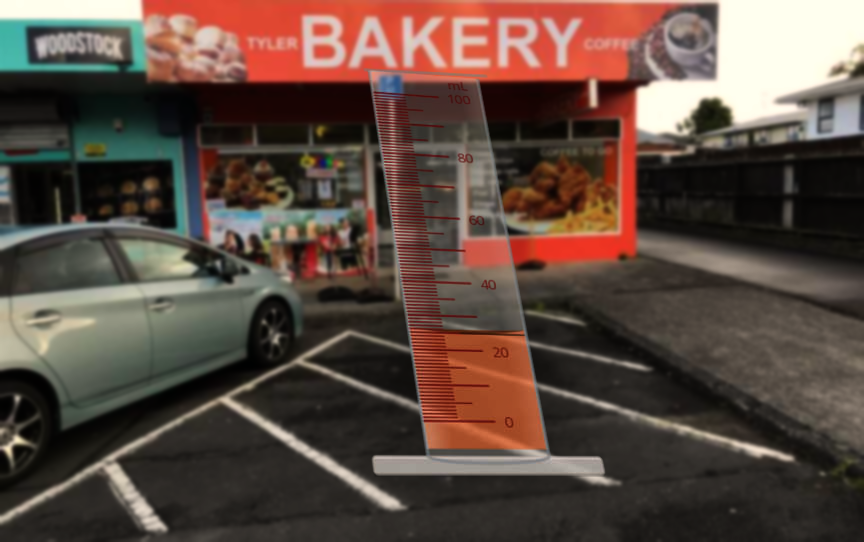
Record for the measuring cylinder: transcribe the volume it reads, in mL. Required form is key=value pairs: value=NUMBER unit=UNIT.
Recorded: value=25 unit=mL
